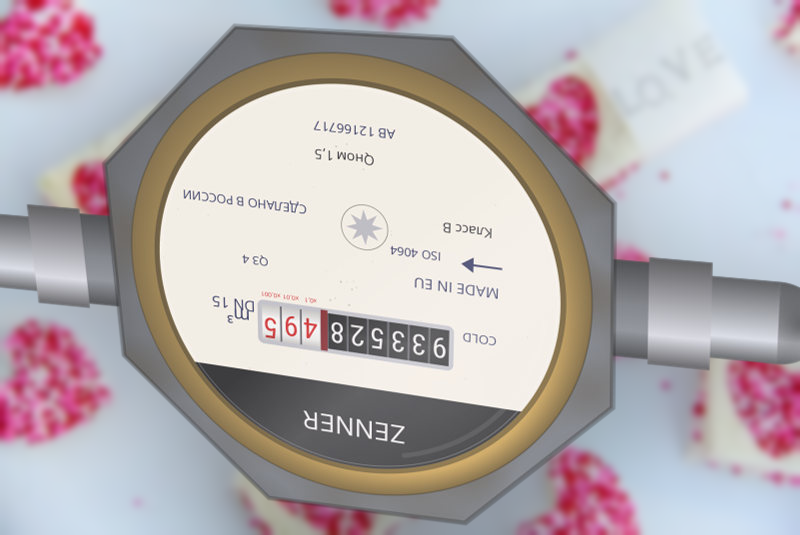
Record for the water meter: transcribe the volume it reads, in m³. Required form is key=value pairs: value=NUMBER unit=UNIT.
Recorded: value=933528.495 unit=m³
